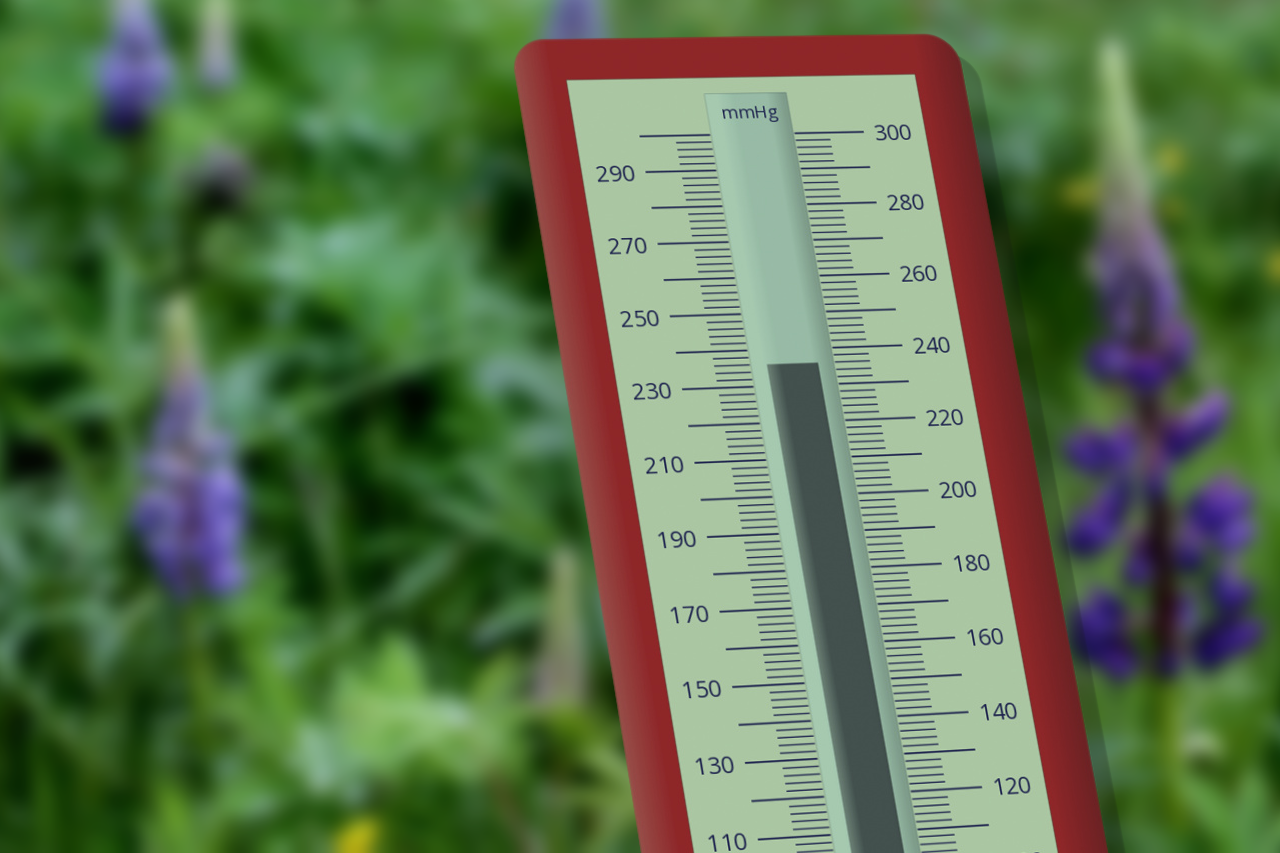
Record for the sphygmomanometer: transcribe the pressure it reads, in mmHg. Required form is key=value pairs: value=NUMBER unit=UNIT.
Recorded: value=236 unit=mmHg
